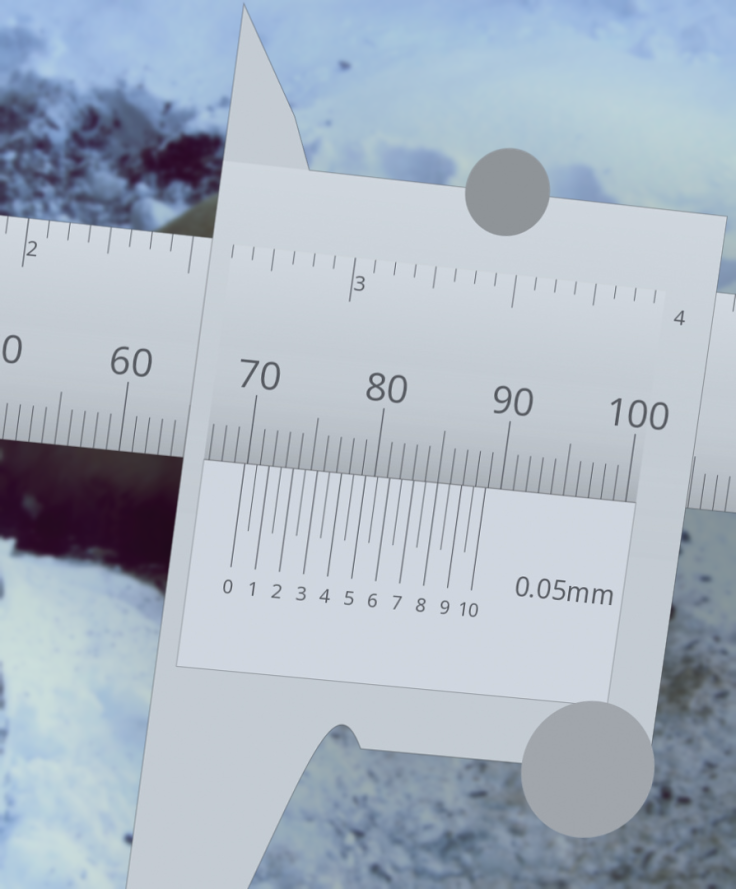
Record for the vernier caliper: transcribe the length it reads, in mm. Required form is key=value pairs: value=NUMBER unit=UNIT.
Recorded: value=69.8 unit=mm
